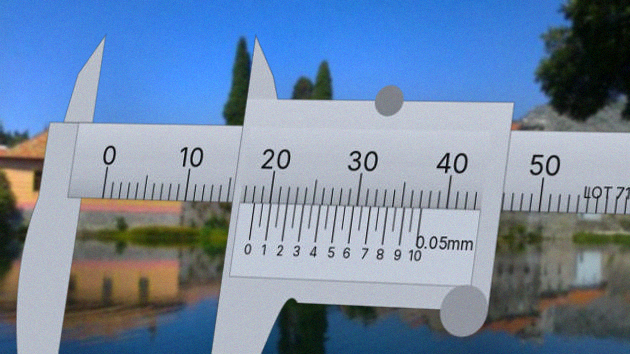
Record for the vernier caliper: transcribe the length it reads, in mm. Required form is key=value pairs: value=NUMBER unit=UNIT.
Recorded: value=18.2 unit=mm
